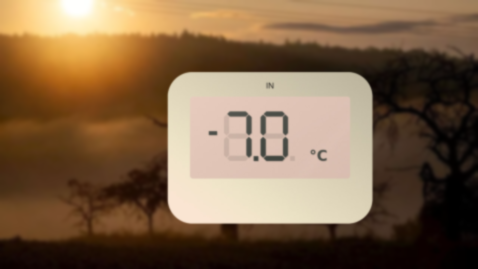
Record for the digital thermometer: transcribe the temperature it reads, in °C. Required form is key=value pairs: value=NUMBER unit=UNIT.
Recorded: value=-7.0 unit=°C
